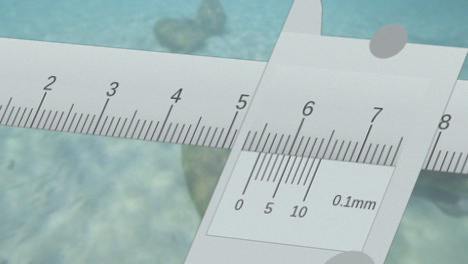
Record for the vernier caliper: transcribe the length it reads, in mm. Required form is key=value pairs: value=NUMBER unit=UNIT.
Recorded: value=55.8 unit=mm
